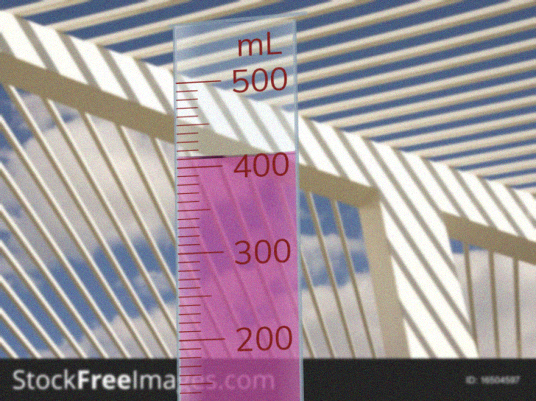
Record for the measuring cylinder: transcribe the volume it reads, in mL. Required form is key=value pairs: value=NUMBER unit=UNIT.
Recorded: value=410 unit=mL
